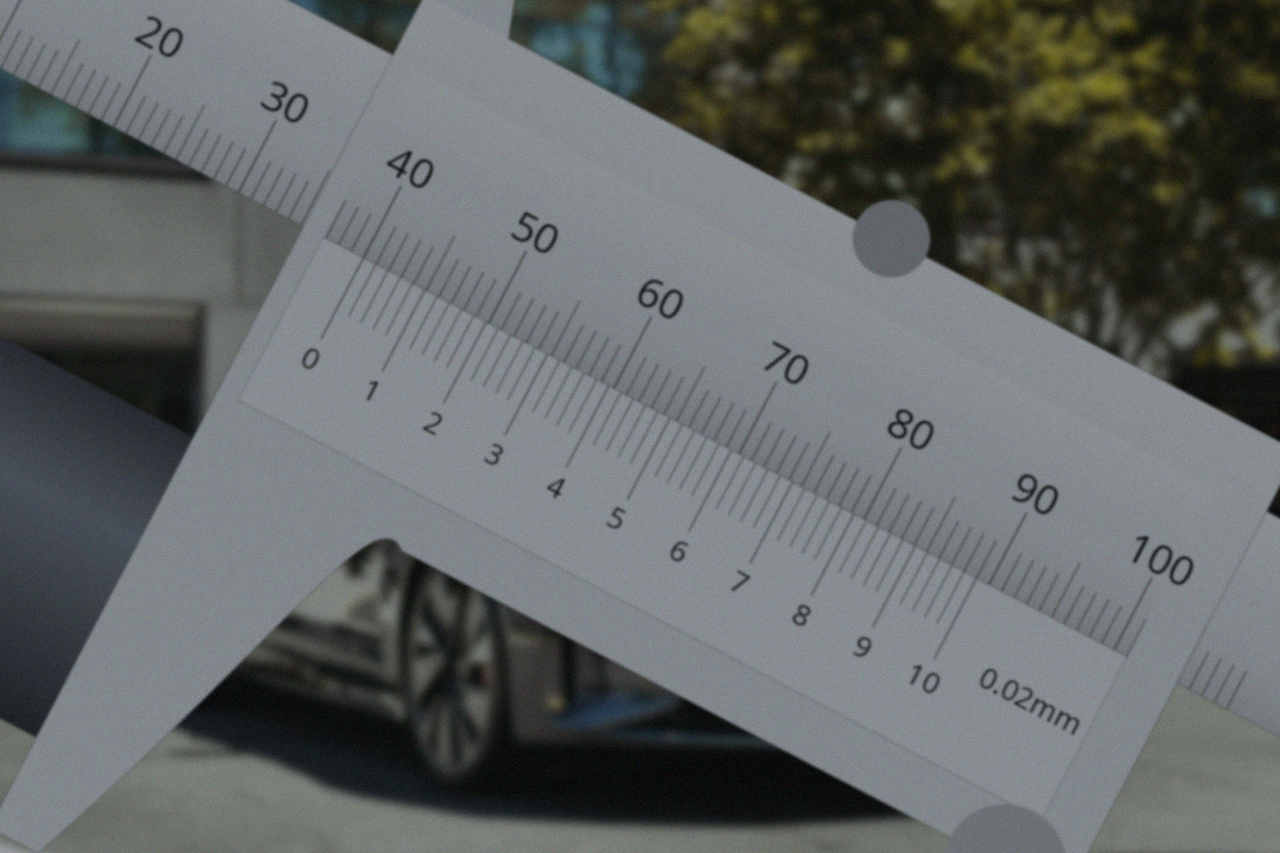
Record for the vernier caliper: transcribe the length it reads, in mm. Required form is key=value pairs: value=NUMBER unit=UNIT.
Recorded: value=40.0 unit=mm
